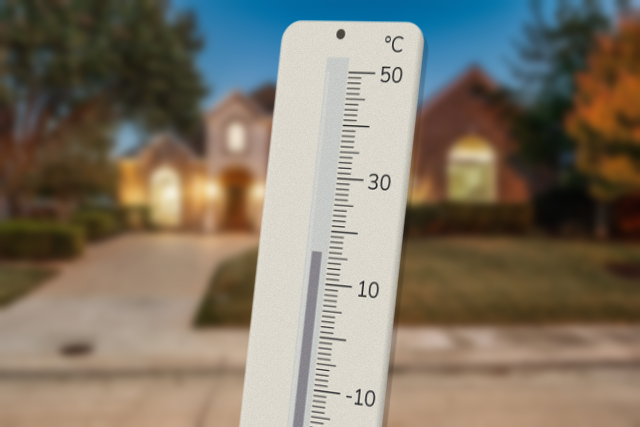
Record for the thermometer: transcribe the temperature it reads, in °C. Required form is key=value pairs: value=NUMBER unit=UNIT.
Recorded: value=16 unit=°C
